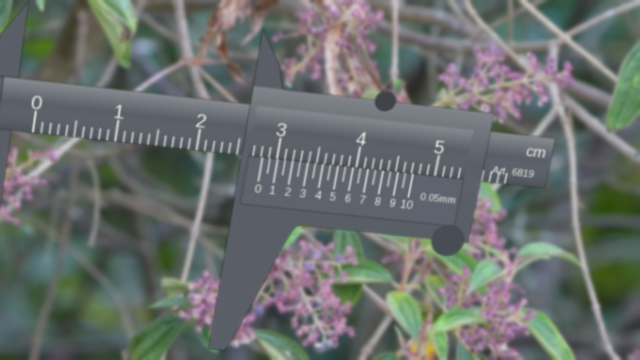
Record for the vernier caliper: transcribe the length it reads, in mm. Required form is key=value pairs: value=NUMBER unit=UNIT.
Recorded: value=28.2 unit=mm
